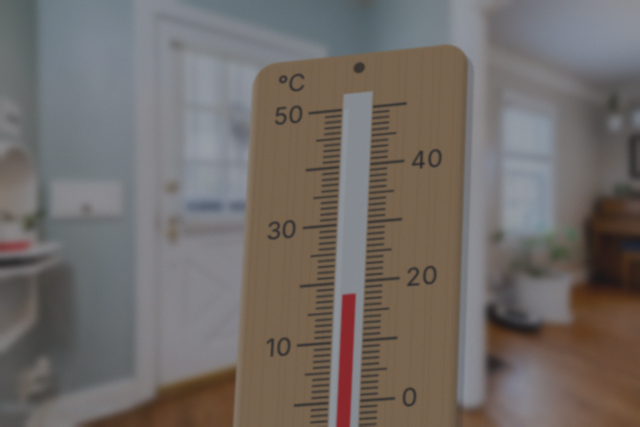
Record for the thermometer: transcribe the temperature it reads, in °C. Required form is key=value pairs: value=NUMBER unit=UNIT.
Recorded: value=18 unit=°C
